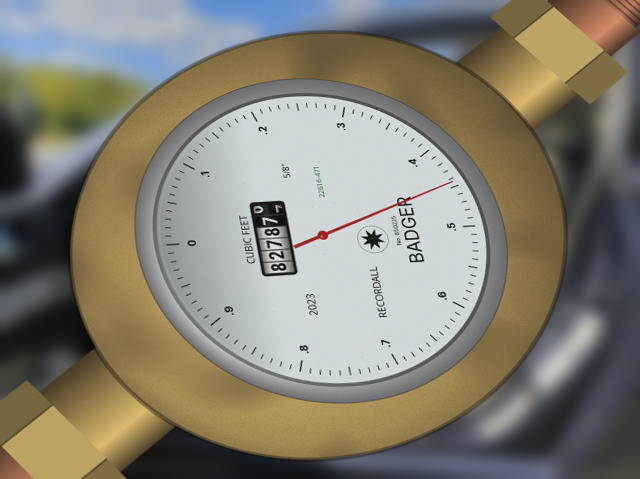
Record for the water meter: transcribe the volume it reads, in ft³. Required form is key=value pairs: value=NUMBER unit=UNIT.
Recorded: value=827876.44 unit=ft³
